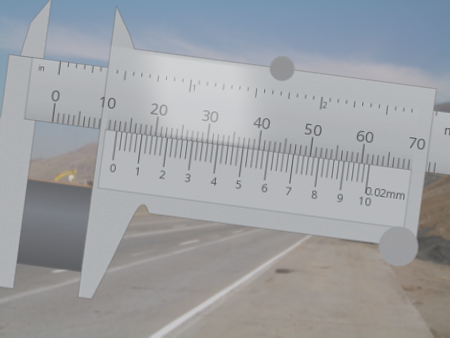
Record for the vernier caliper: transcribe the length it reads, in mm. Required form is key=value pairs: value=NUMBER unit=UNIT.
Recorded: value=12.5 unit=mm
